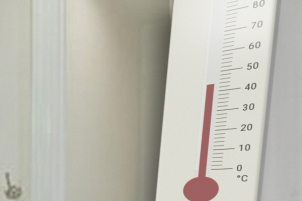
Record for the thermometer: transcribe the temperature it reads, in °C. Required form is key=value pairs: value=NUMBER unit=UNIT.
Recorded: value=44 unit=°C
